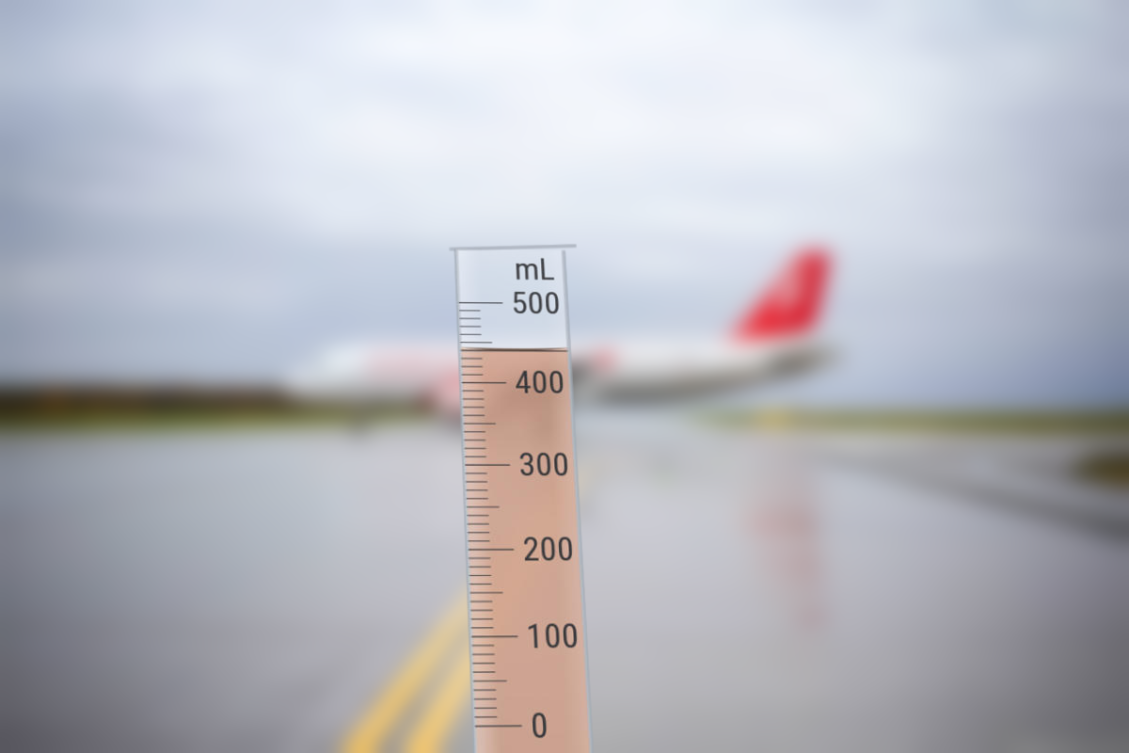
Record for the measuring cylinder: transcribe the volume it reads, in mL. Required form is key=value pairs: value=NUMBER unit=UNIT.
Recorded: value=440 unit=mL
